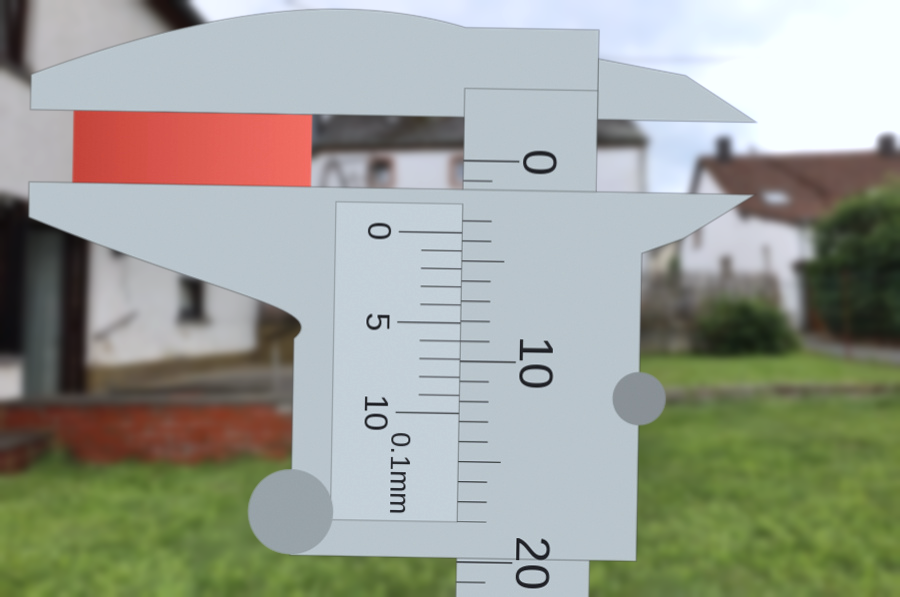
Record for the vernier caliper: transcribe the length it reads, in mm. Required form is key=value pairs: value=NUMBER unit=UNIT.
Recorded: value=3.6 unit=mm
